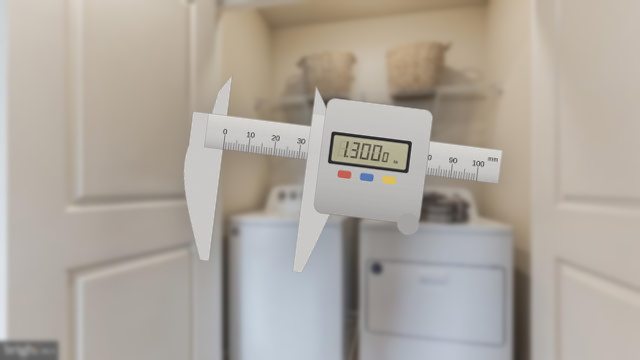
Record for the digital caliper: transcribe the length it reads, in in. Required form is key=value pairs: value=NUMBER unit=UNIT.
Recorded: value=1.3000 unit=in
